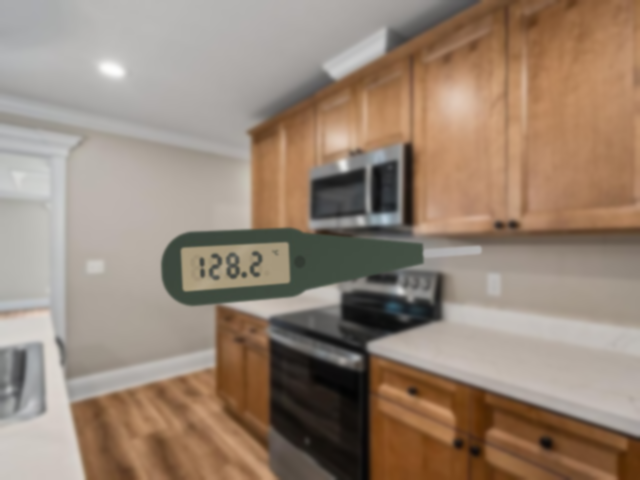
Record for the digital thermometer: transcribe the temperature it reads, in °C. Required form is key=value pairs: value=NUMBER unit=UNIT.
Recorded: value=128.2 unit=°C
